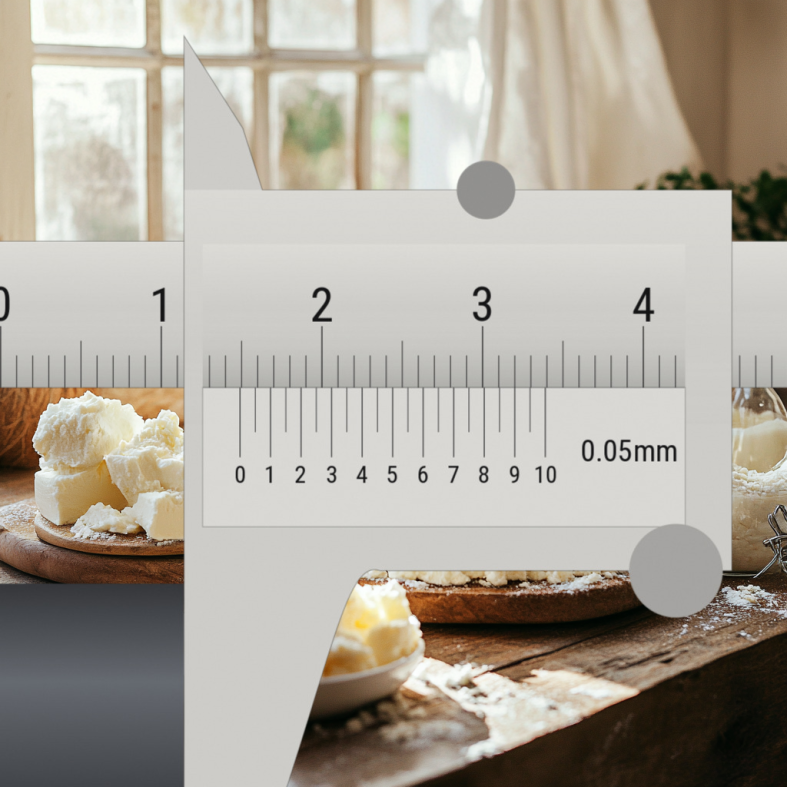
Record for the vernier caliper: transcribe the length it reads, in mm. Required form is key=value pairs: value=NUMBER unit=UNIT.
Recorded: value=14.9 unit=mm
